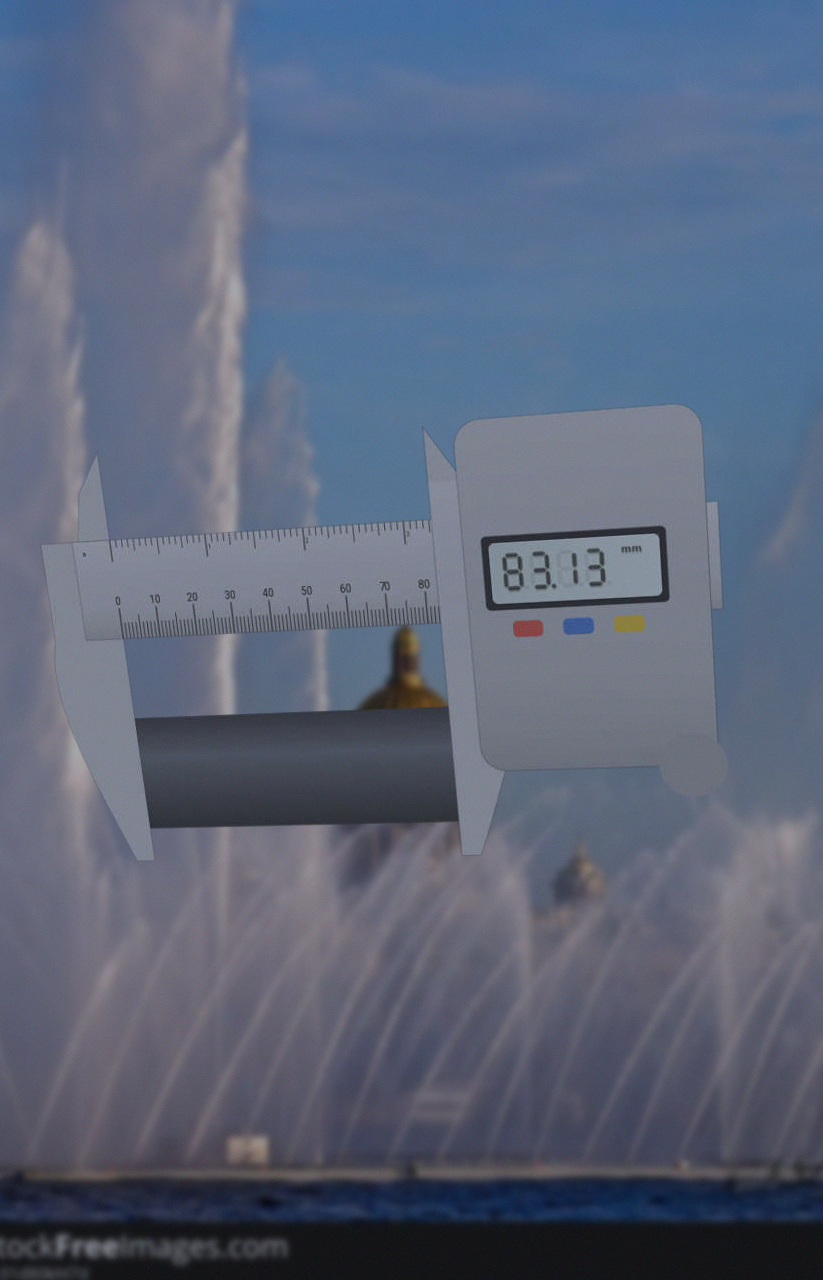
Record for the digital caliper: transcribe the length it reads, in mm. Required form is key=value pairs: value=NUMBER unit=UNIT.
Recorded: value=83.13 unit=mm
